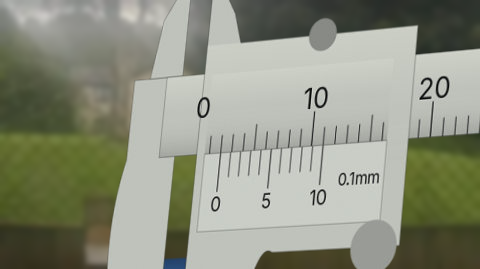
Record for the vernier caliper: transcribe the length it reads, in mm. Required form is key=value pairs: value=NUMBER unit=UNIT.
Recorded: value=2.0 unit=mm
